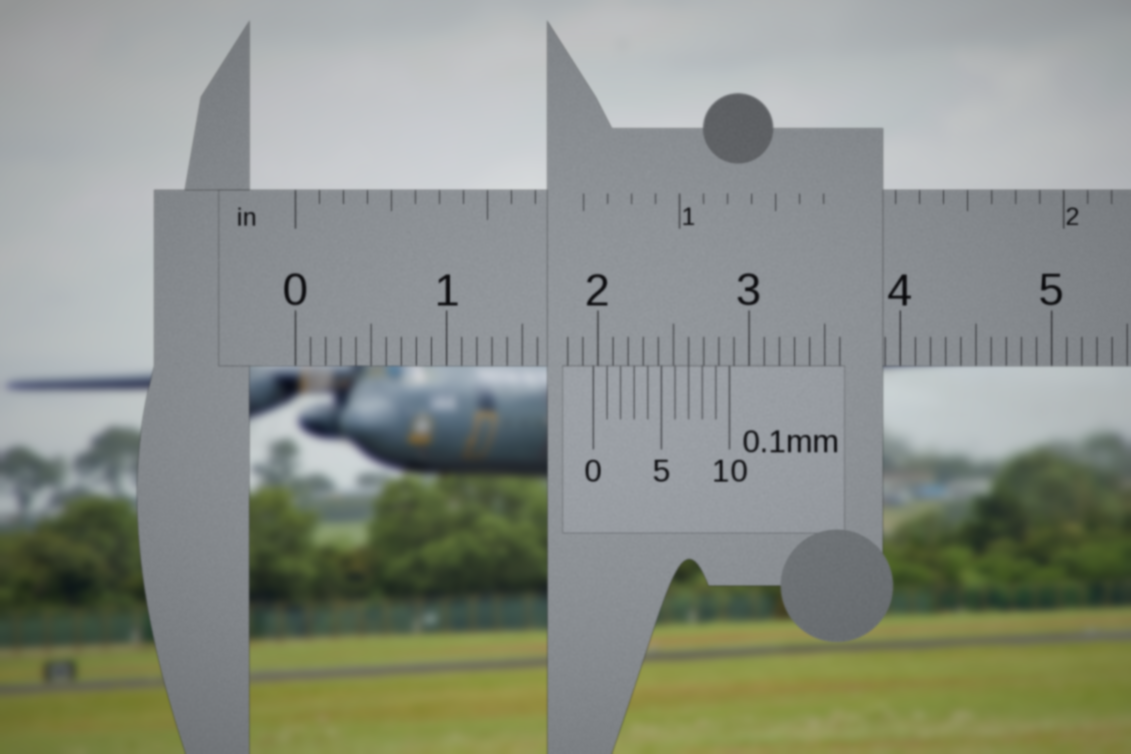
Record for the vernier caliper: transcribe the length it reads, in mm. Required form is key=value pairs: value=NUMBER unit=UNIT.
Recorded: value=19.7 unit=mm
